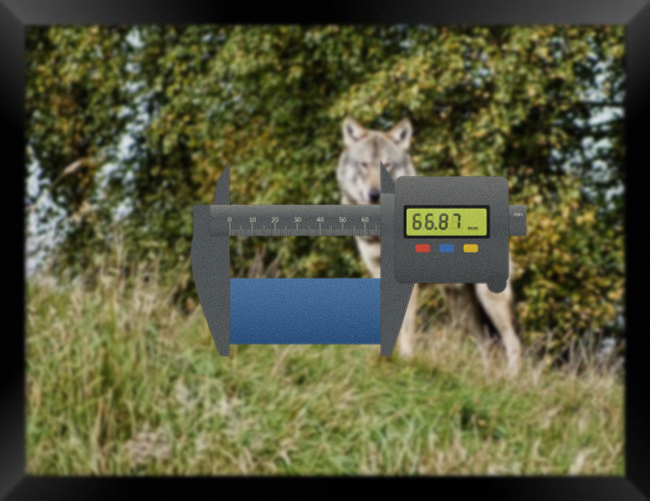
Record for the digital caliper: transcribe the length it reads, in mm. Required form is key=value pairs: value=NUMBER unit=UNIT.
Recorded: value=66.87 unit=mm
